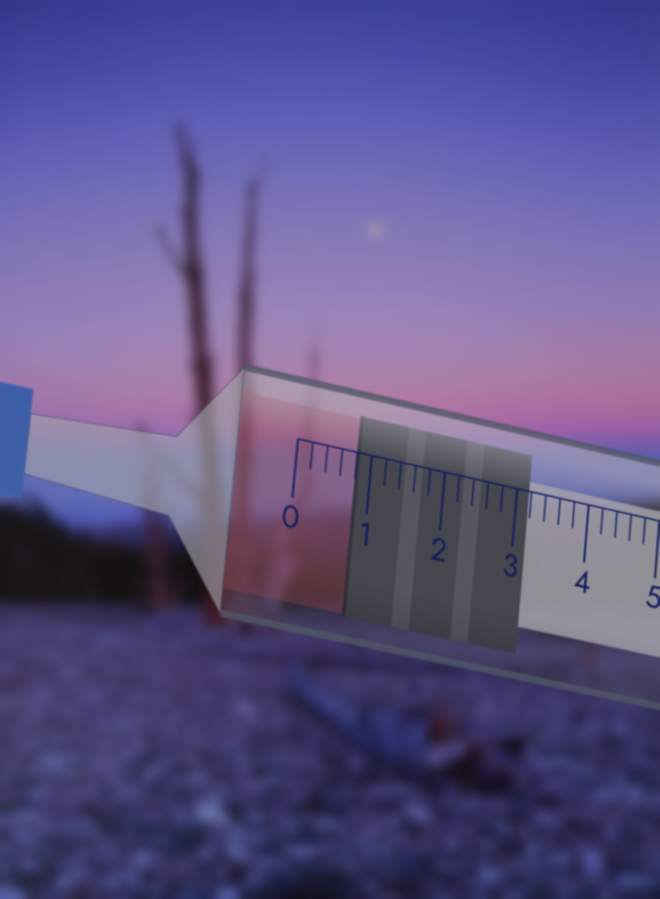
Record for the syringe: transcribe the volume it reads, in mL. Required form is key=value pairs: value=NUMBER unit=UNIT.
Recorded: value=0.8 unit=mL
